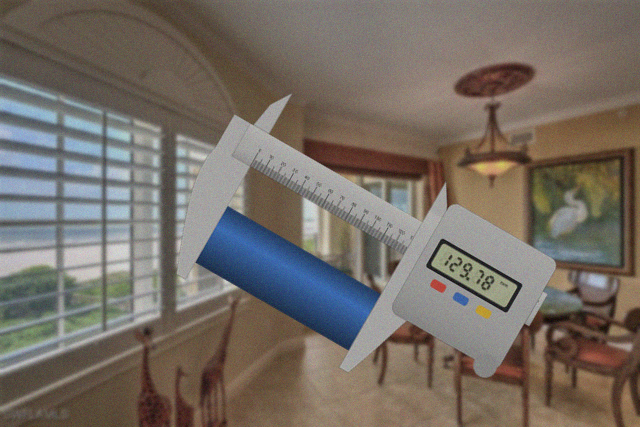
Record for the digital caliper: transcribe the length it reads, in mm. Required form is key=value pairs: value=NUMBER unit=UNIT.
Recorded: value=129.78 unit=mm
